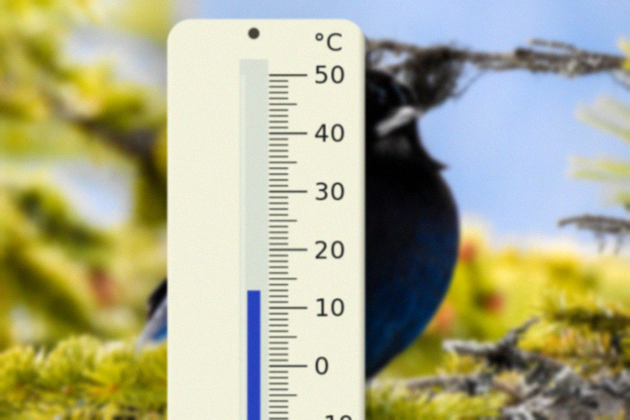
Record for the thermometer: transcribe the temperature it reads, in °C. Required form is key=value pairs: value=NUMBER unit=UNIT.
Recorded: value=13 unit=°C
